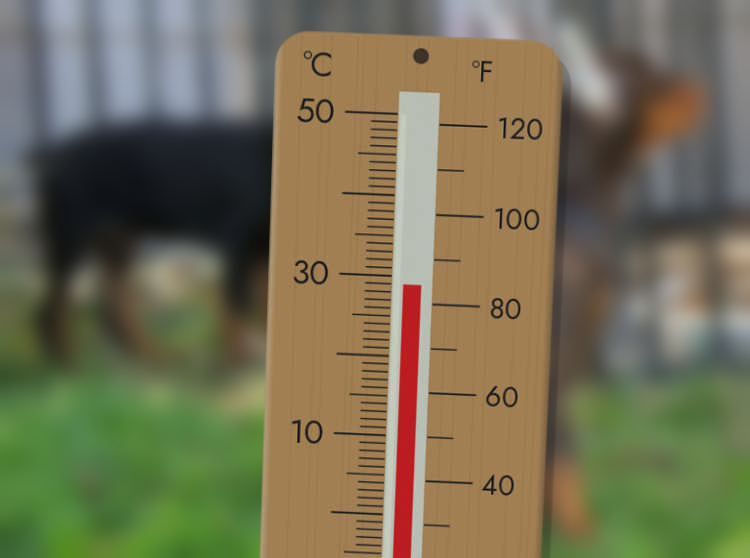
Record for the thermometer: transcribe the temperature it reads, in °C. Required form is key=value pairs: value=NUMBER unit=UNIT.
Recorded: value=29 unit=°C
